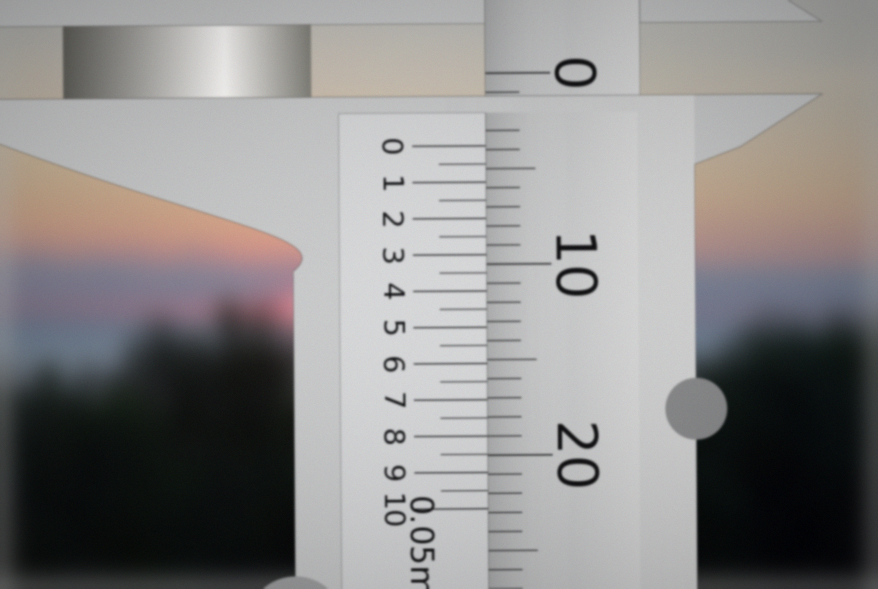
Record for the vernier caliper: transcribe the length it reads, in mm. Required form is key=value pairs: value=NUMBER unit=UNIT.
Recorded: value=3.8 unit=mm
